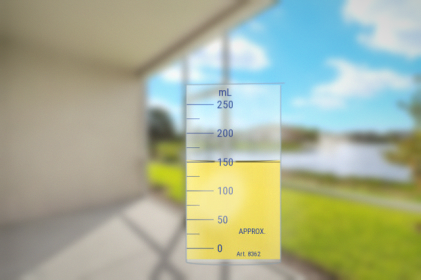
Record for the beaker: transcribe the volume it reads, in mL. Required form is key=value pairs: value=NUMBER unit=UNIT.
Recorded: value=150 unit=mL
